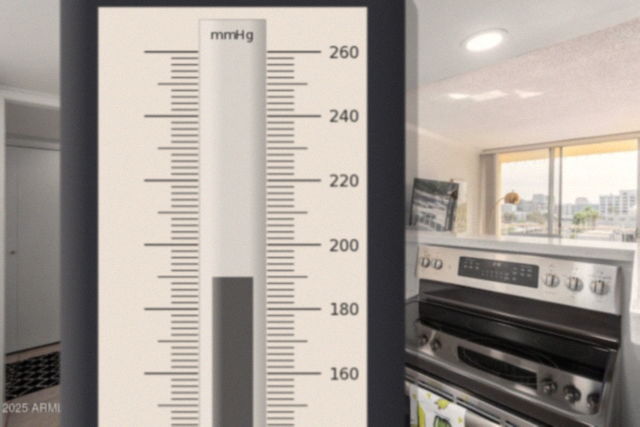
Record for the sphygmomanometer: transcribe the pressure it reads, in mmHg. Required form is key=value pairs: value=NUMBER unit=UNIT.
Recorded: value=190 unit=mmHg
